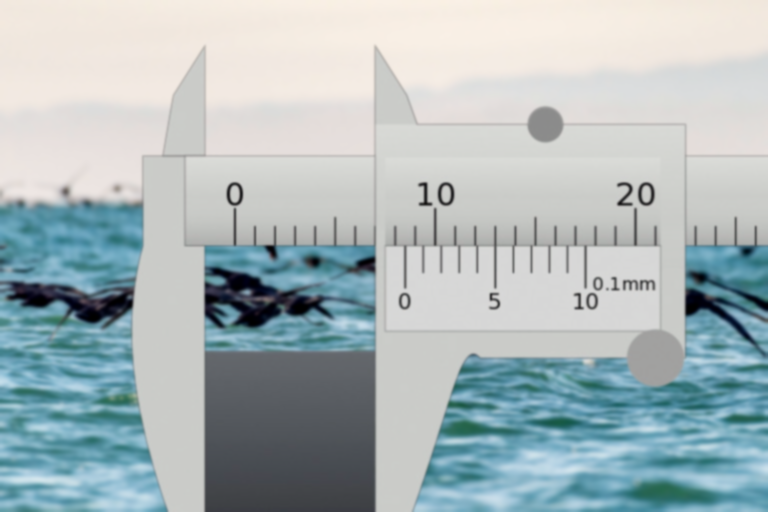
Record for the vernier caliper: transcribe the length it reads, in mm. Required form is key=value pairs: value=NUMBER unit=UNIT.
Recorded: value=8.5 unit=mm
